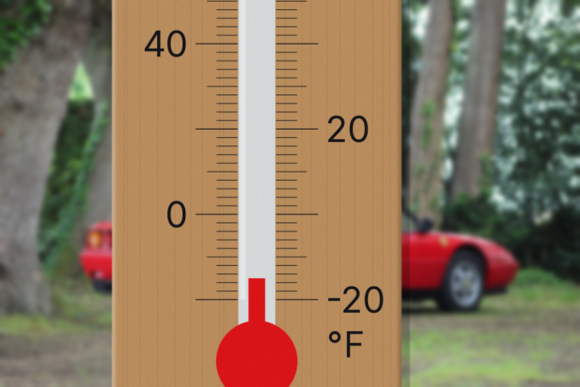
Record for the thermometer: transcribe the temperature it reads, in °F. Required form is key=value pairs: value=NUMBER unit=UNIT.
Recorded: value=-15 unit=°F
